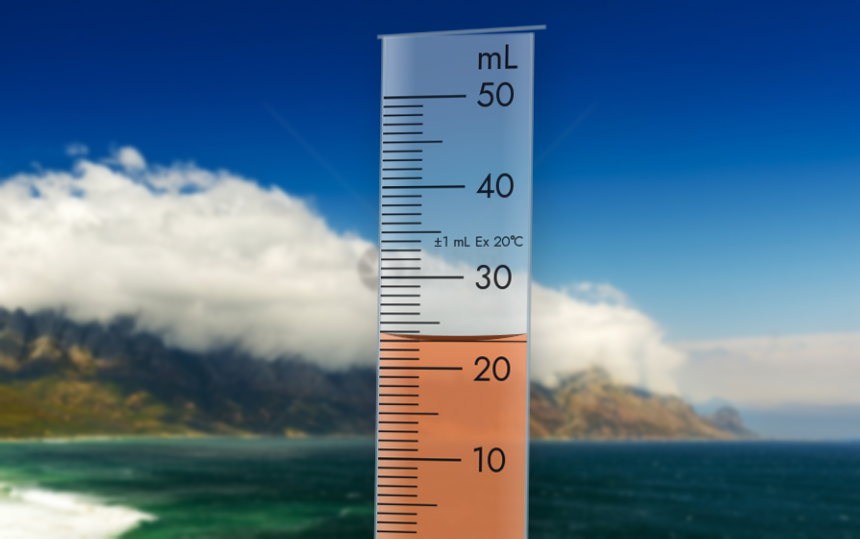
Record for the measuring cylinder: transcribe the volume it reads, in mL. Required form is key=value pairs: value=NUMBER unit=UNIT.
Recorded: value=23 unit=mL
